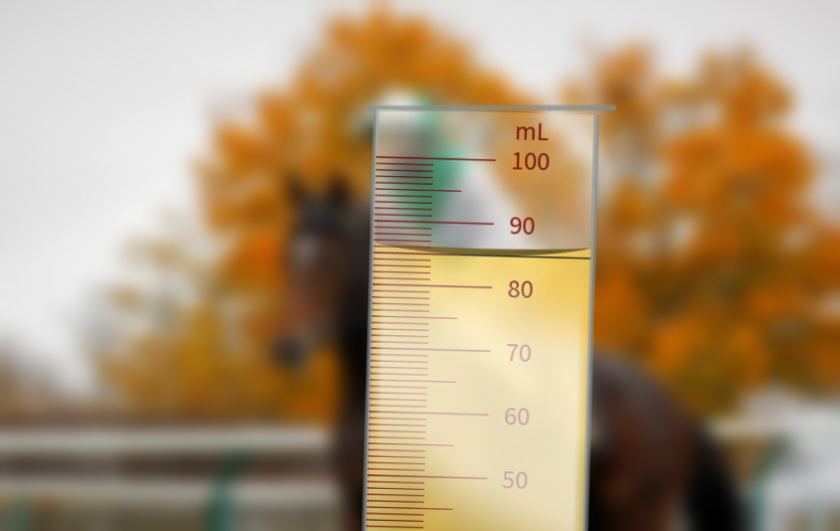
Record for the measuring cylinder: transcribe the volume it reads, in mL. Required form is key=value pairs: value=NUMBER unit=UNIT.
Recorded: value=85 unit=mL
